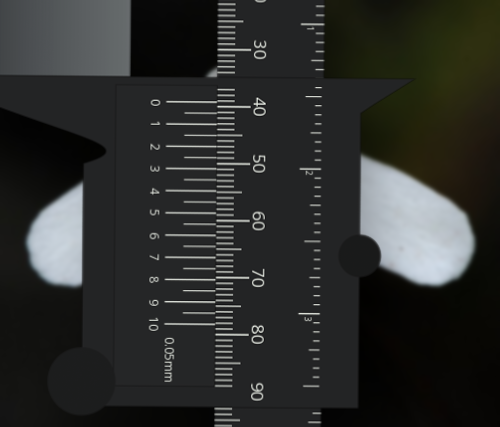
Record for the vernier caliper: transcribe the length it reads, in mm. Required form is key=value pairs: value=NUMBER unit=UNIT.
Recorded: value=39.2 unit=mm
